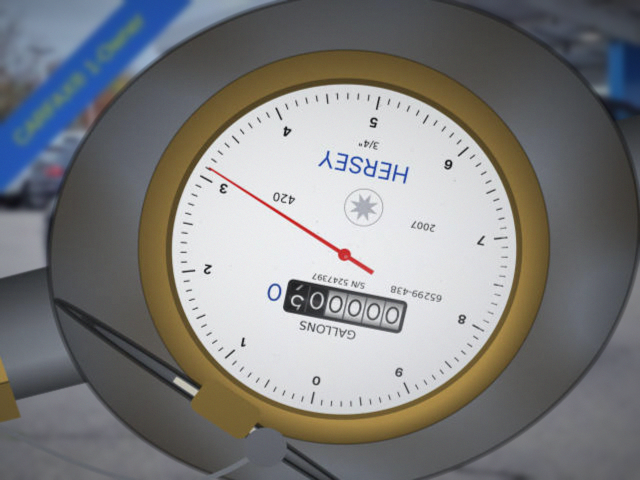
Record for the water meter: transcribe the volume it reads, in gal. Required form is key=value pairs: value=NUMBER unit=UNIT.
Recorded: value=53.1 unit=gal
